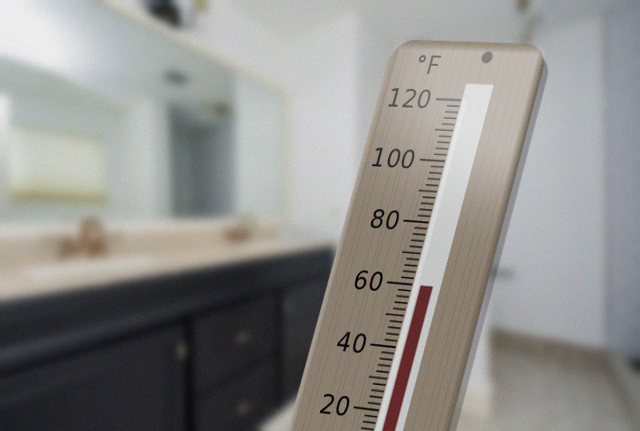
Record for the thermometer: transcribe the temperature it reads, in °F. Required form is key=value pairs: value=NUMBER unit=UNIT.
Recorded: value=60 unit=°F
